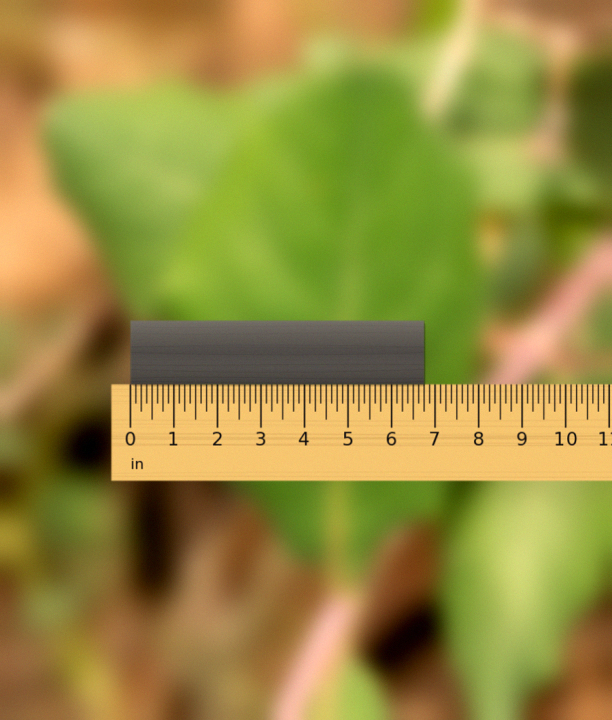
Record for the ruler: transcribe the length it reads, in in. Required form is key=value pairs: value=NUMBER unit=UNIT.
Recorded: value=6.75 unit=in
